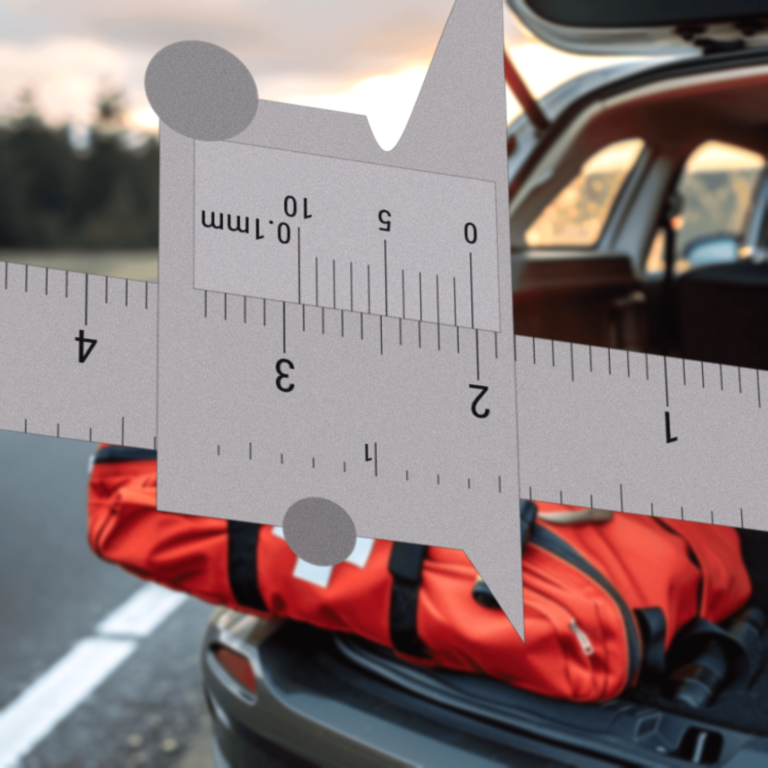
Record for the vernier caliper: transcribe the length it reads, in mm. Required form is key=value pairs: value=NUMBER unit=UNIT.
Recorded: value=20.2 unit=mm
